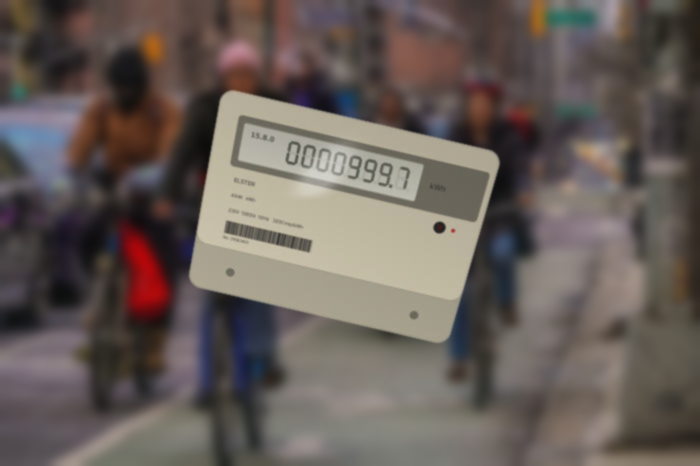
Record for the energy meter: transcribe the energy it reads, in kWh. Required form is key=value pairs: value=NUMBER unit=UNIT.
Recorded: value=999.7 unit=kWh
